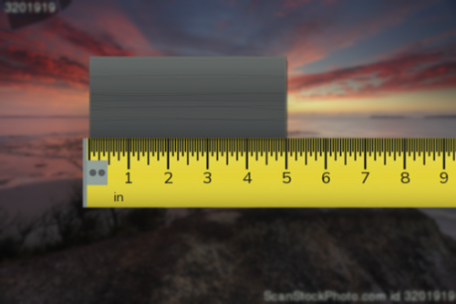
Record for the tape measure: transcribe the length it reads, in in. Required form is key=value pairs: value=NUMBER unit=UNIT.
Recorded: value=5 unit=in
